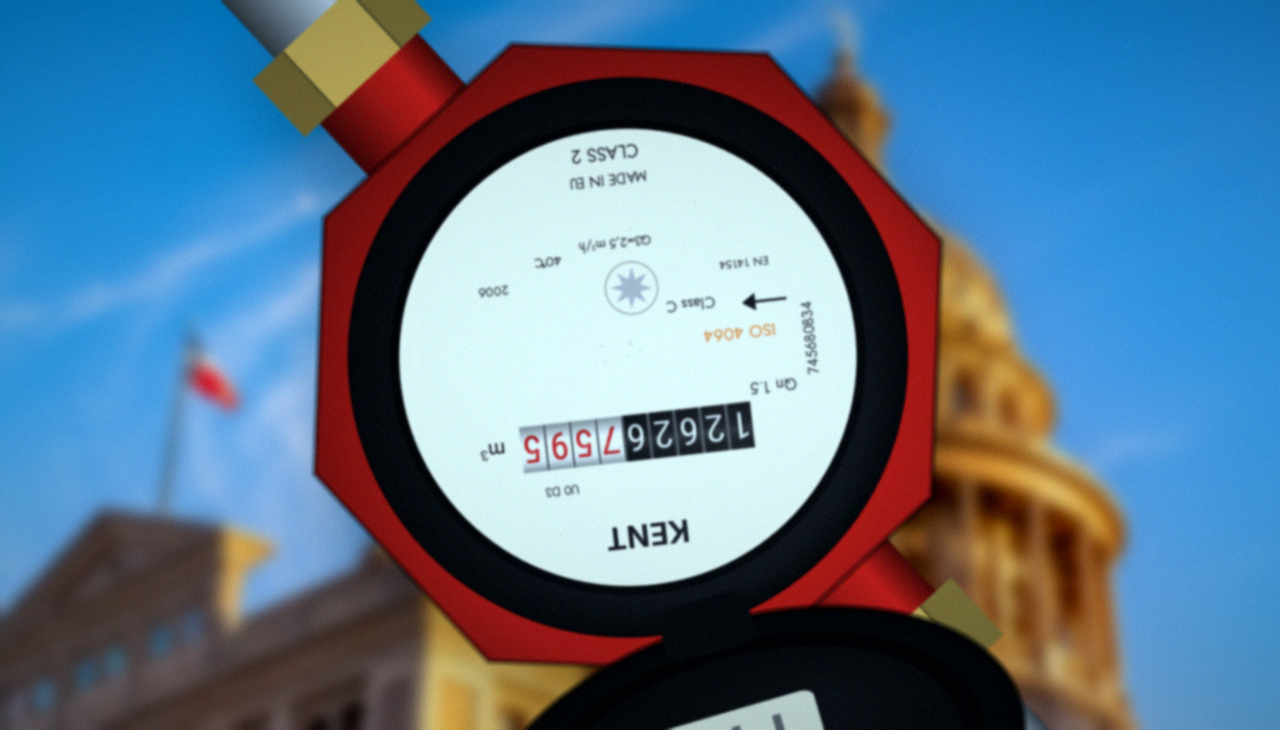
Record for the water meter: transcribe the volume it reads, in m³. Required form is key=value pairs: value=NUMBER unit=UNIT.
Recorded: value=12626.7595 unit=m³
